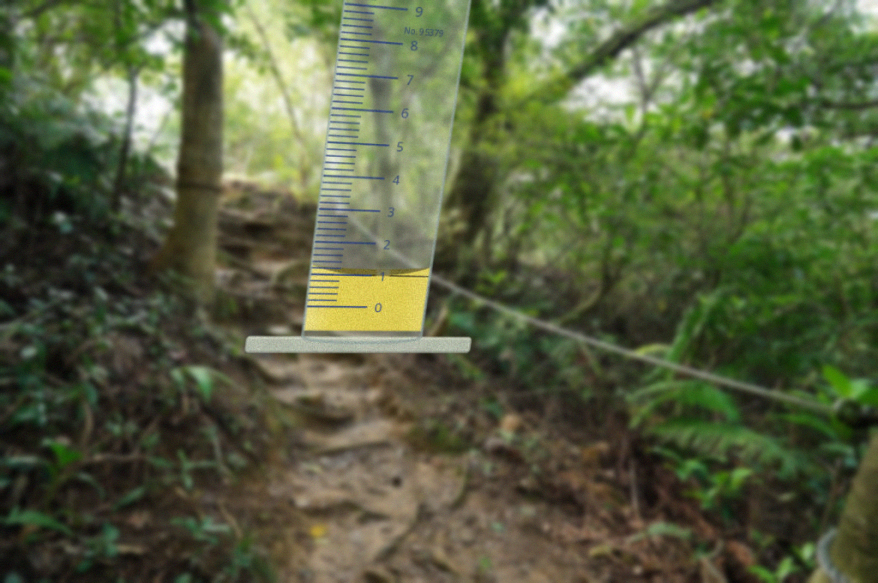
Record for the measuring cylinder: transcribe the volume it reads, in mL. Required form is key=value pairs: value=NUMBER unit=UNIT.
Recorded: value=1 unit=mL
